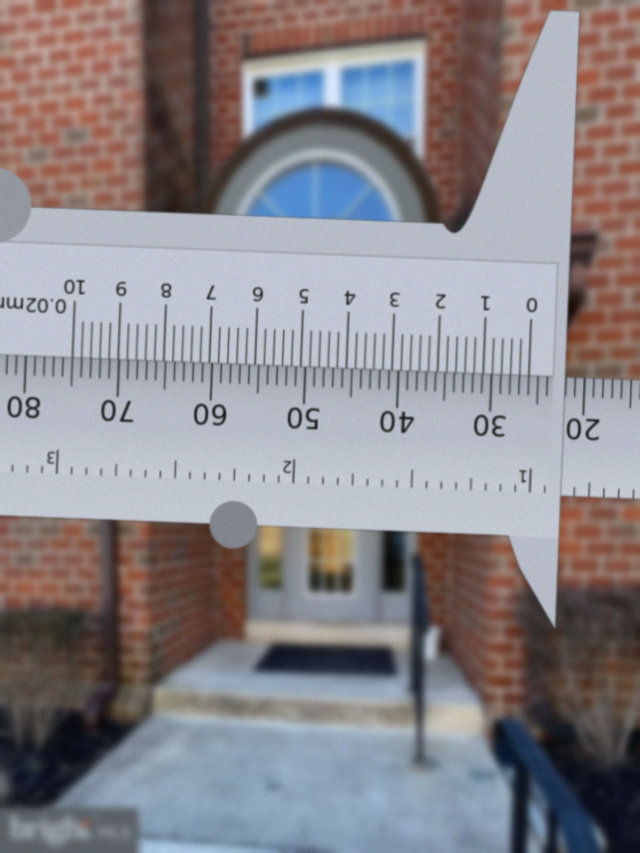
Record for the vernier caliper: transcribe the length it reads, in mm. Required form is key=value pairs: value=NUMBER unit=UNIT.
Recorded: value=26.0 unit=mm
